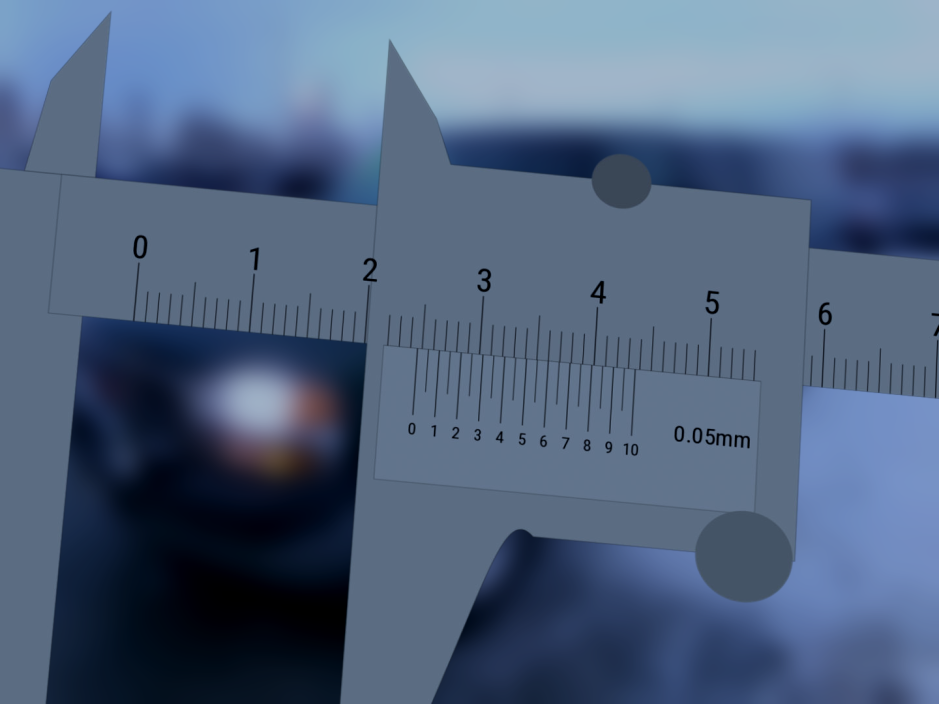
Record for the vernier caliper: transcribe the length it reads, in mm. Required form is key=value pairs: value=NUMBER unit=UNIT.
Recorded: value=24.6 unit=mm
